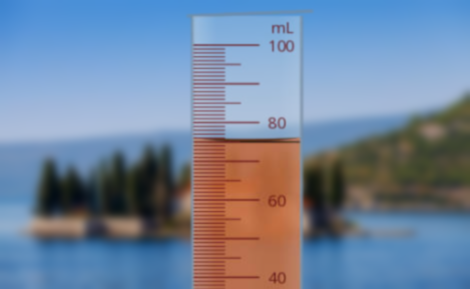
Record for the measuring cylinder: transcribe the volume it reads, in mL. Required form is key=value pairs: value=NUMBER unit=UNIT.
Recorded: value=75 unit=mL
